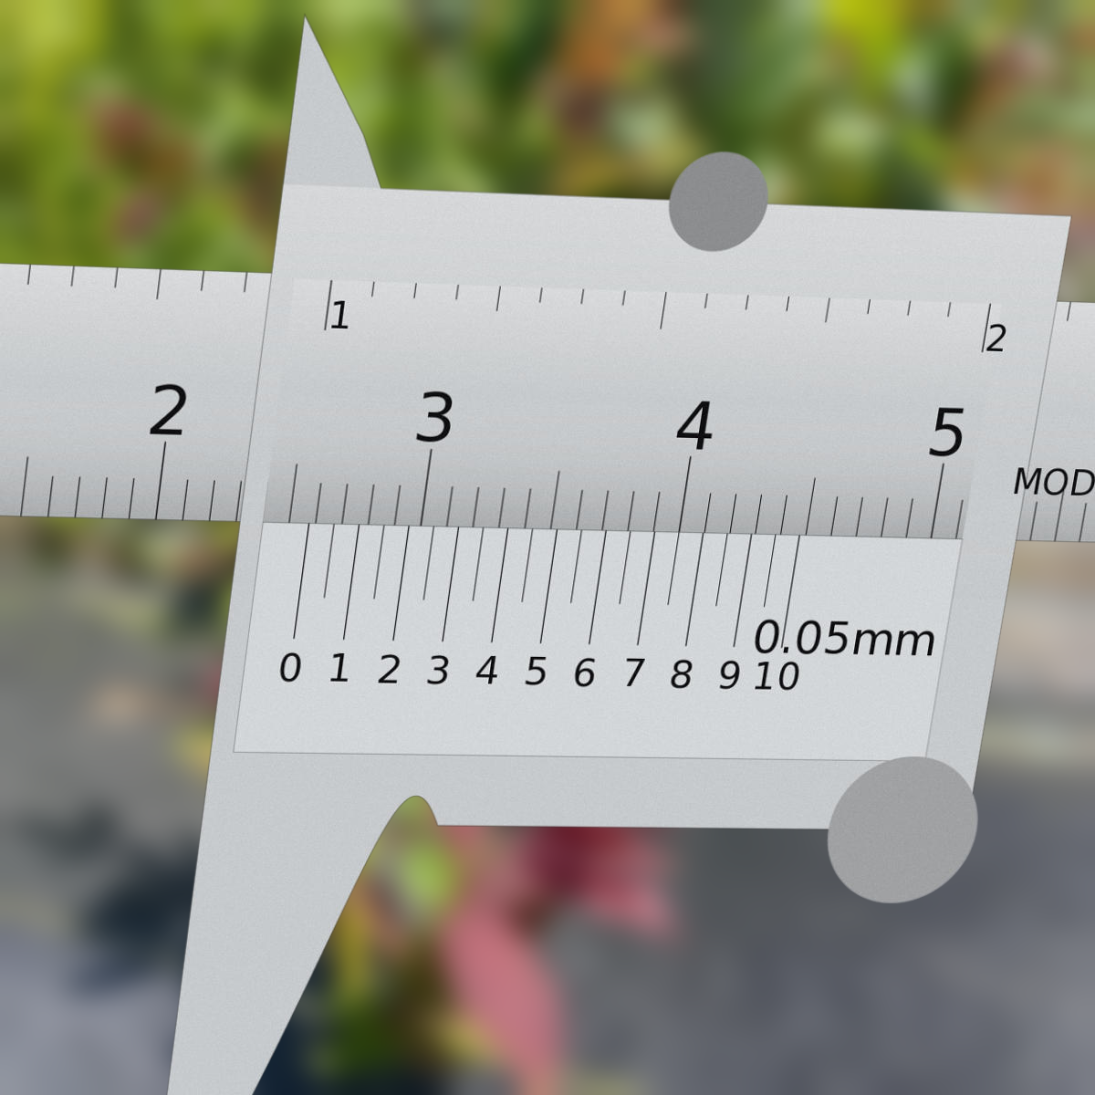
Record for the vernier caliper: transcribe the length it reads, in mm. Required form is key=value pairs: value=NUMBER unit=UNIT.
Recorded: value=25.75 unit=mm
